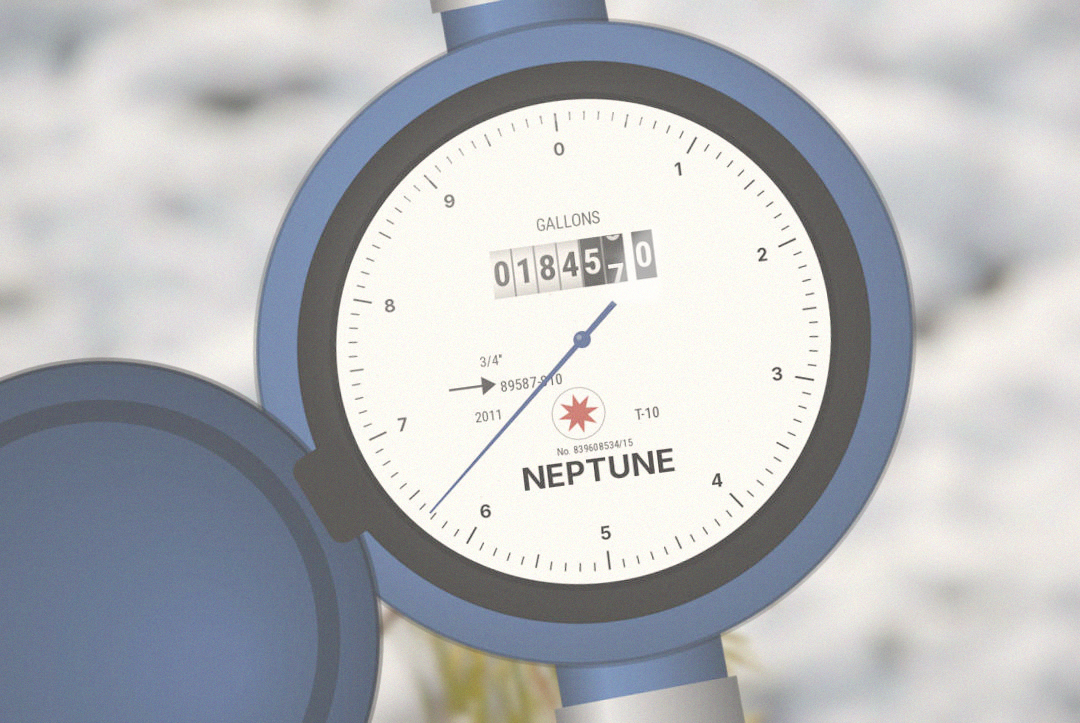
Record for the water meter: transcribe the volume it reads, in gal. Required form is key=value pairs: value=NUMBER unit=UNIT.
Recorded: value=184566.3 unit=gal
